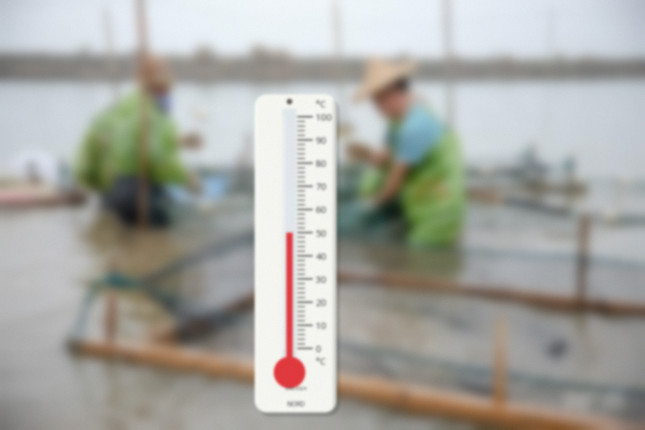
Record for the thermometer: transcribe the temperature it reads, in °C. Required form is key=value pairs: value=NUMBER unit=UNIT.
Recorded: value=50 unit=°C
